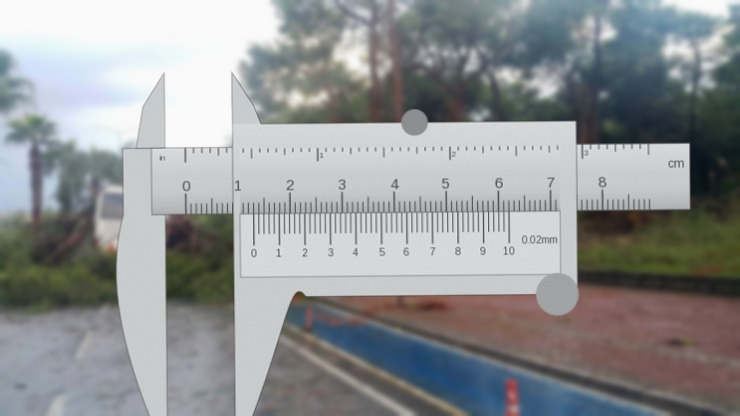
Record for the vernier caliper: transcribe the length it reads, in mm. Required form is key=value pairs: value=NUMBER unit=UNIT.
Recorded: value=13.0 unit=mm
